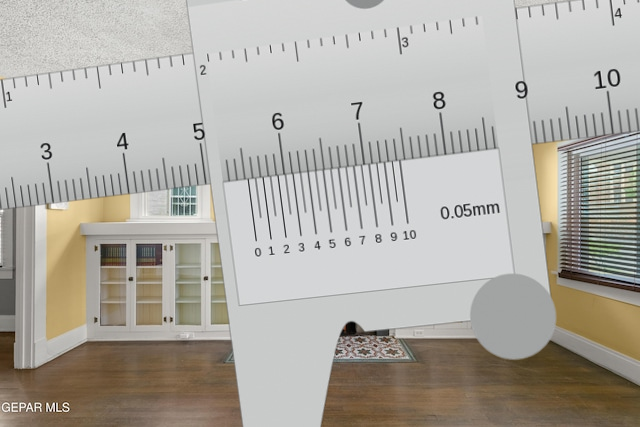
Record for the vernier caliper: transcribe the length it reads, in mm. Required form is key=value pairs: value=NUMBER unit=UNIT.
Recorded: value=55.4 unit=mm
